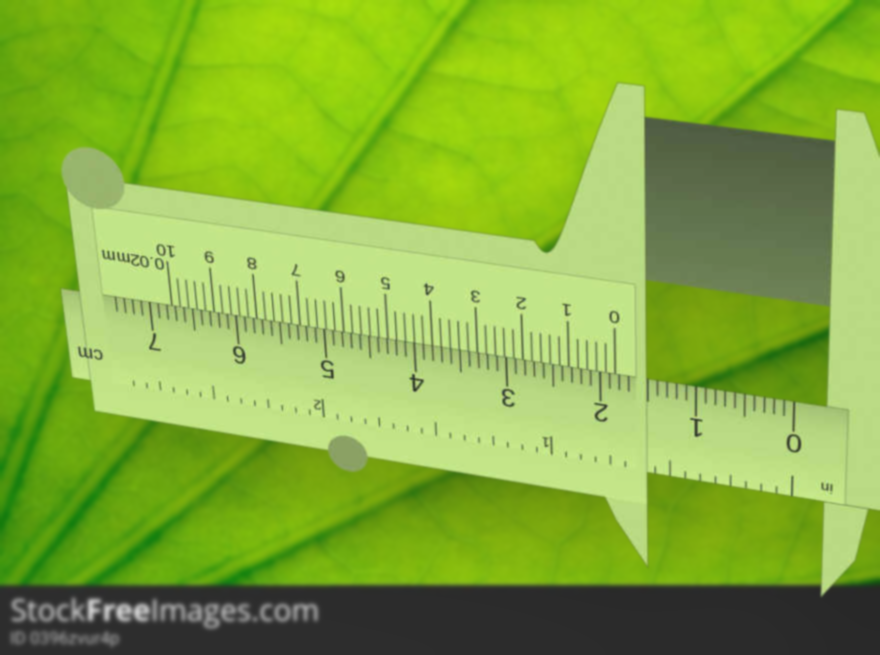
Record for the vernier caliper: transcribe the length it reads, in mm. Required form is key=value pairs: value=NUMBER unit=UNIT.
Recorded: value=18.4 unit=mm
